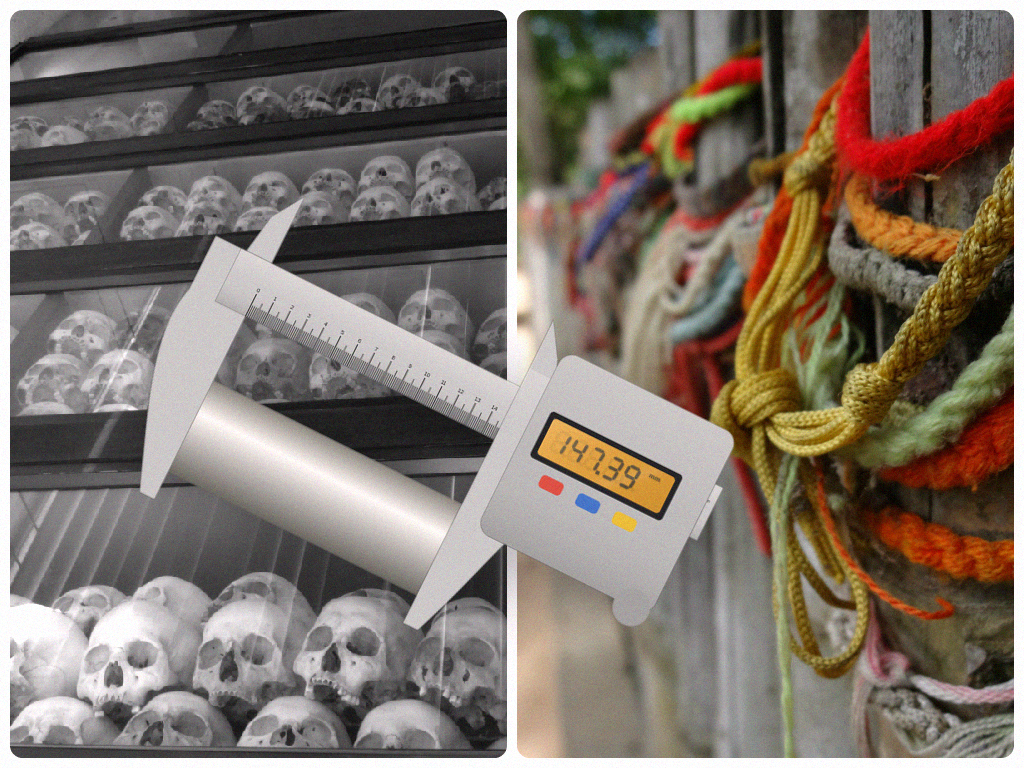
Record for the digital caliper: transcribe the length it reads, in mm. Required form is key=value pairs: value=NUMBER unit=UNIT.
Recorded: value=147.39 unit=mm
